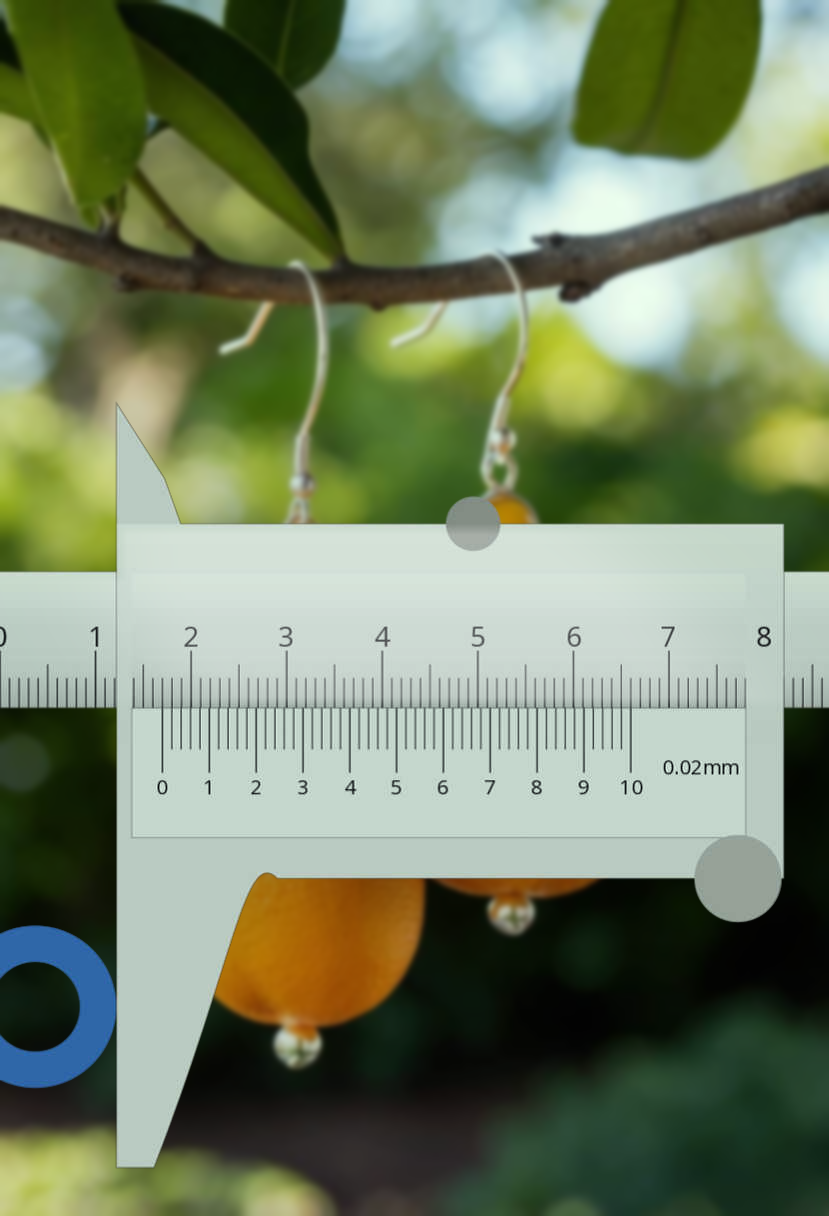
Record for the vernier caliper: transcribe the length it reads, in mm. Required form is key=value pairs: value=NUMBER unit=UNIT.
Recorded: value=17.0 unit=mm
